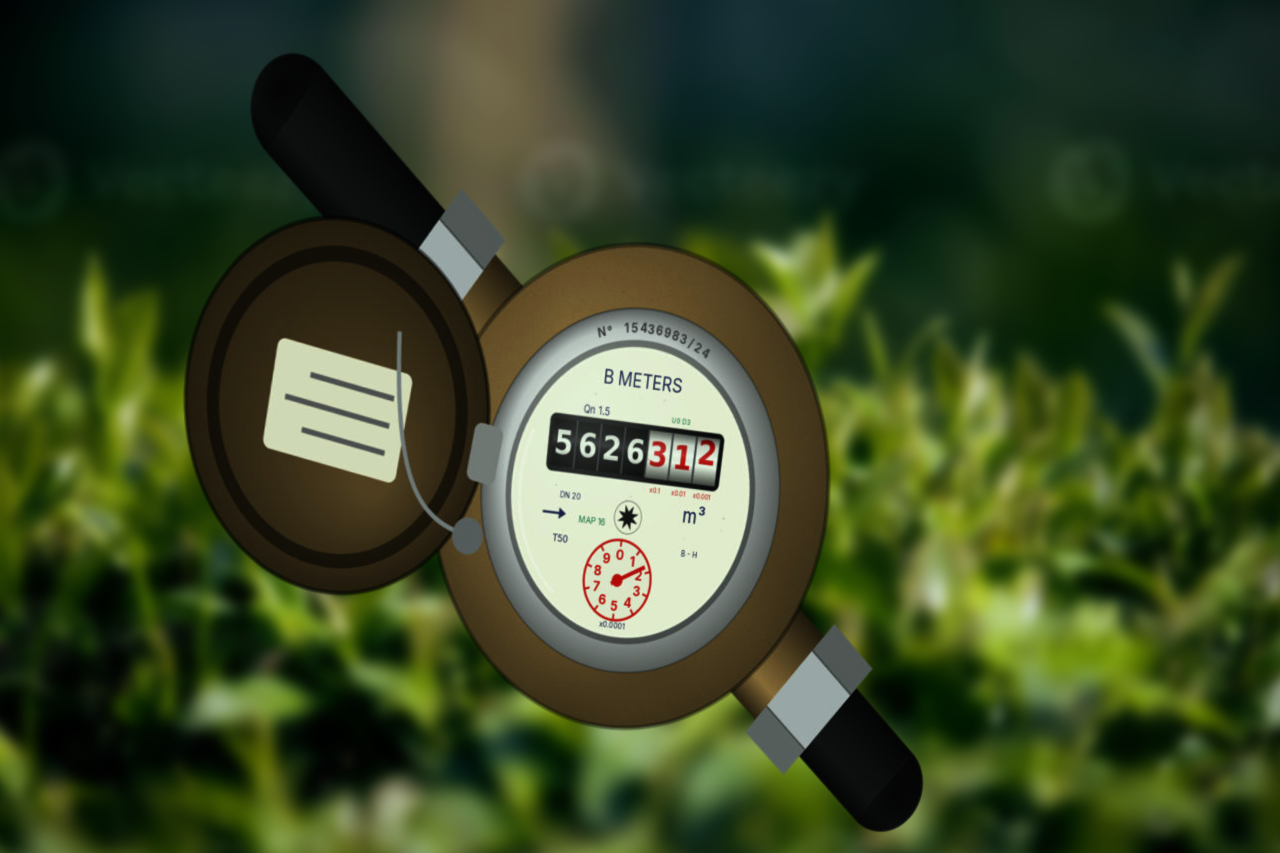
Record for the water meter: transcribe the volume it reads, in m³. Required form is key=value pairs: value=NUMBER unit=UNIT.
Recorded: value=5626.3121 unit=m³
